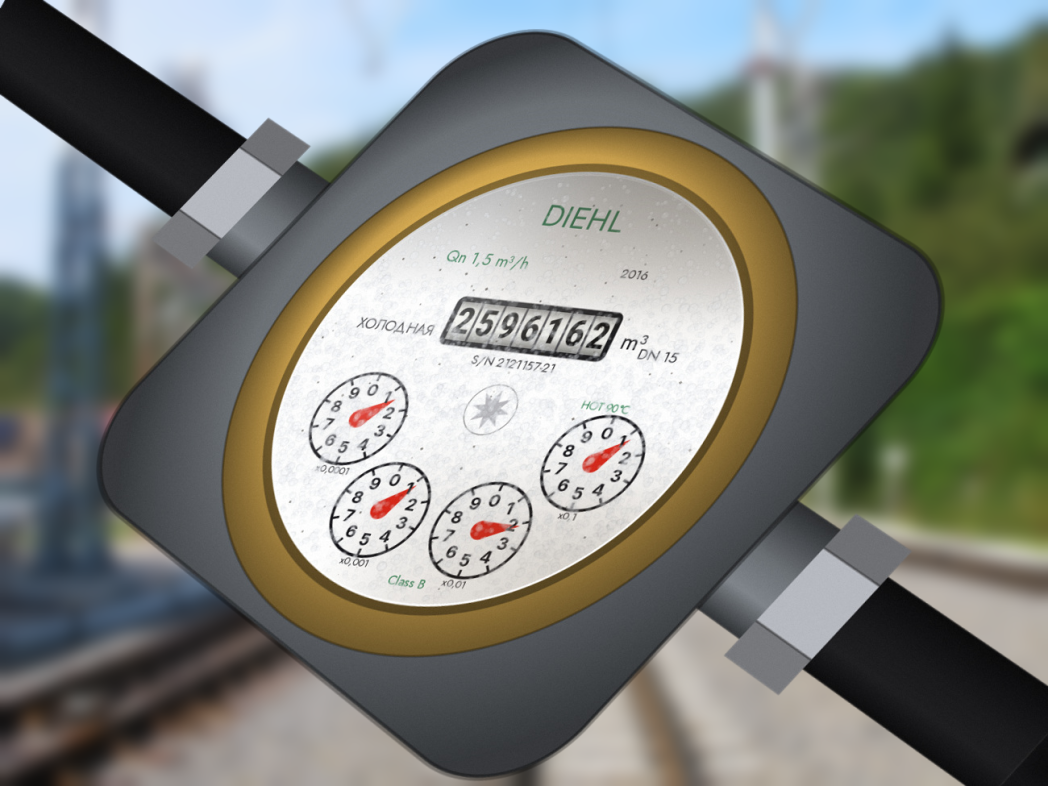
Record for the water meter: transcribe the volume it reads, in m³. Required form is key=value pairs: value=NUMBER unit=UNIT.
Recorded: value=2596162.1211 unit=m³
